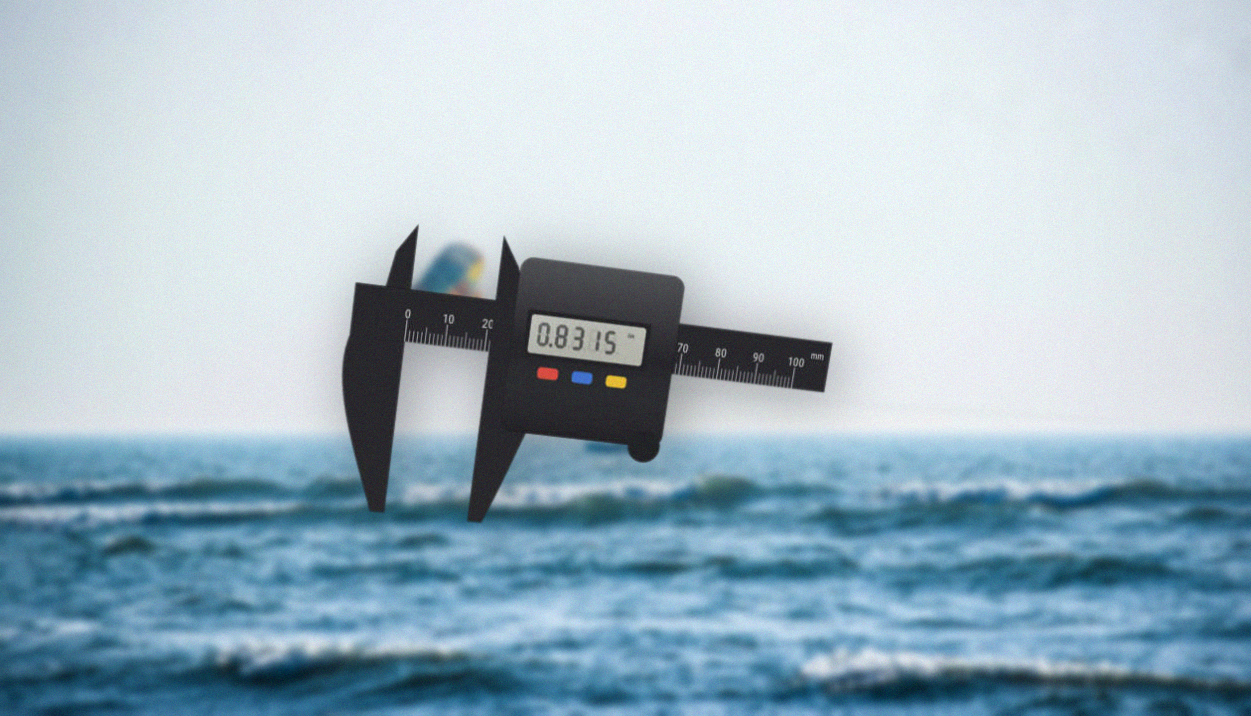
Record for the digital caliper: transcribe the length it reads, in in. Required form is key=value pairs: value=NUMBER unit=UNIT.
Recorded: value=0.8315 unit=in
